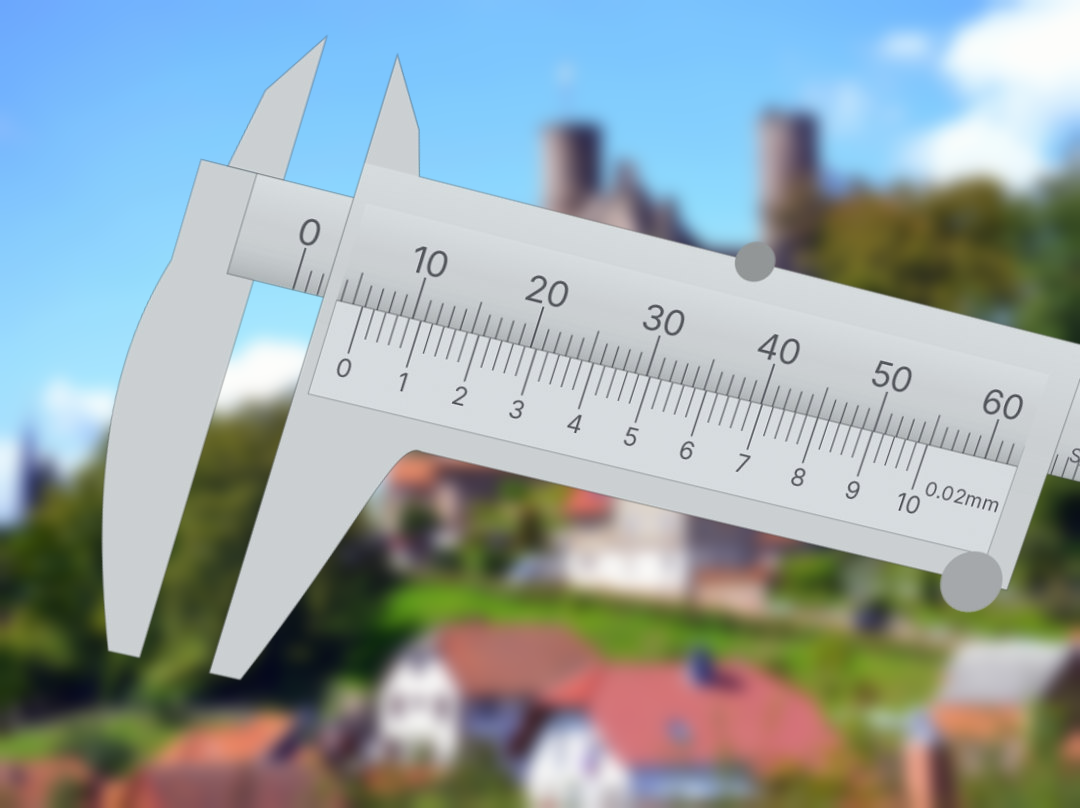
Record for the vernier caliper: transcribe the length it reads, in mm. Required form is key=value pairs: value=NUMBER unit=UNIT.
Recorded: value=5.8 unit=mm
